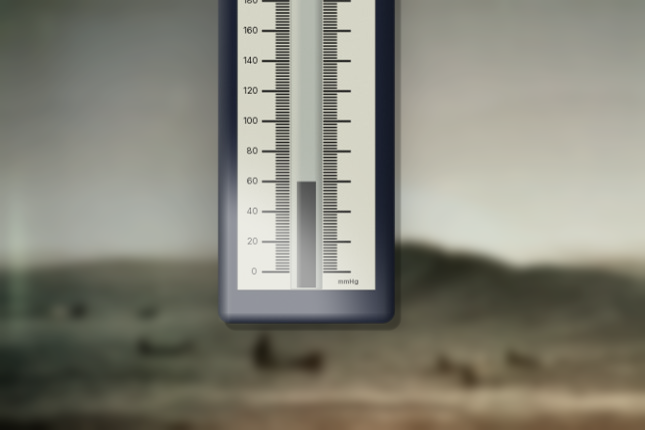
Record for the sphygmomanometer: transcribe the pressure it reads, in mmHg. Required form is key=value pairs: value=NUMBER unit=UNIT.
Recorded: value=60 unit=mmHg
